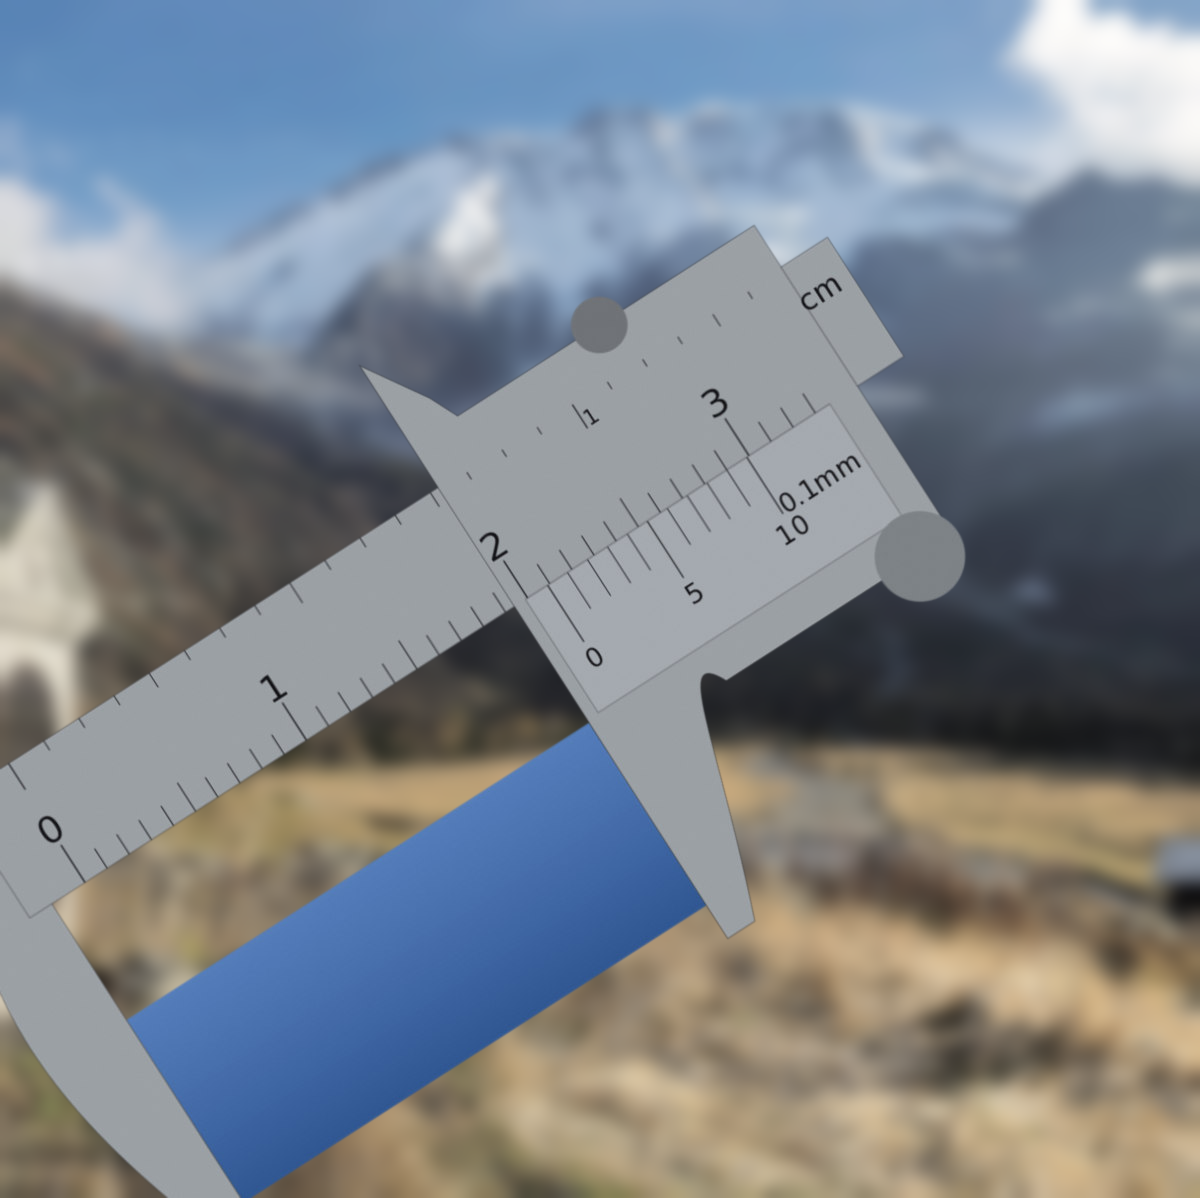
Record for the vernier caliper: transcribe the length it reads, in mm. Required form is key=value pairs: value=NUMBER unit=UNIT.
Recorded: value=20.9 unit=mm
